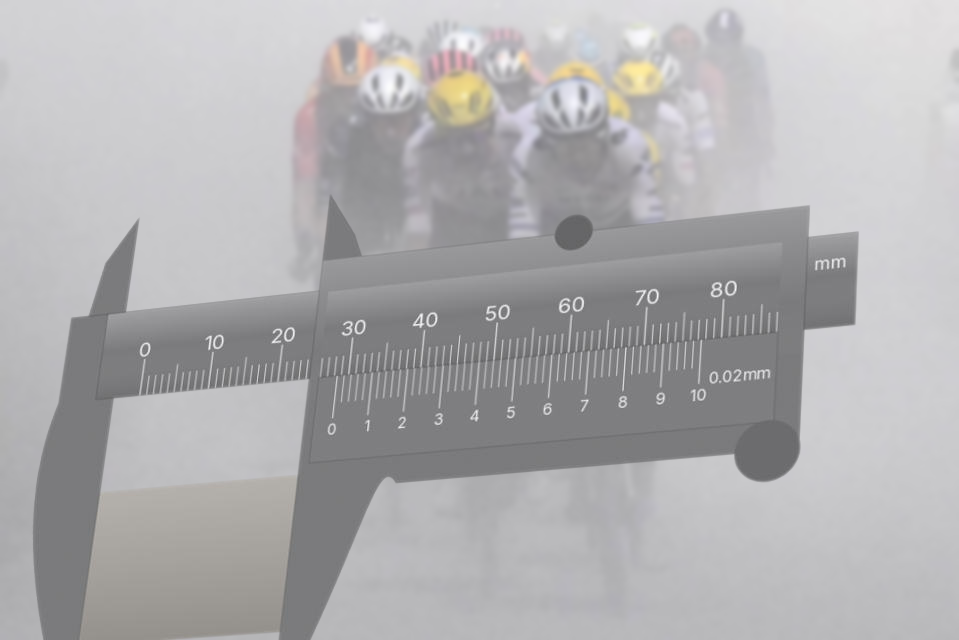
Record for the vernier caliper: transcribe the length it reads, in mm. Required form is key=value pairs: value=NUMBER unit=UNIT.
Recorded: value=28.4 unit=mm
